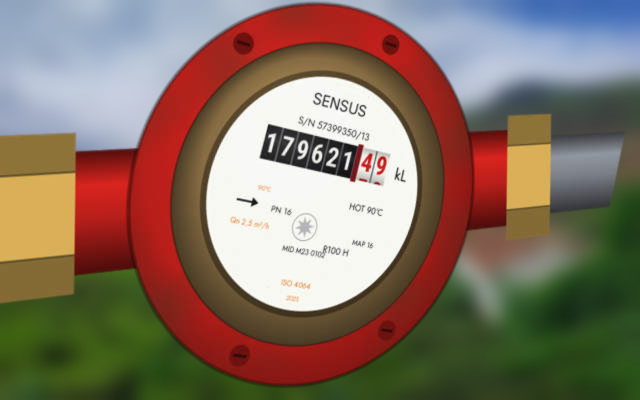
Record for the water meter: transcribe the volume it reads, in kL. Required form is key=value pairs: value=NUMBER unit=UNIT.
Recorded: value=179621.49 unit=kL
